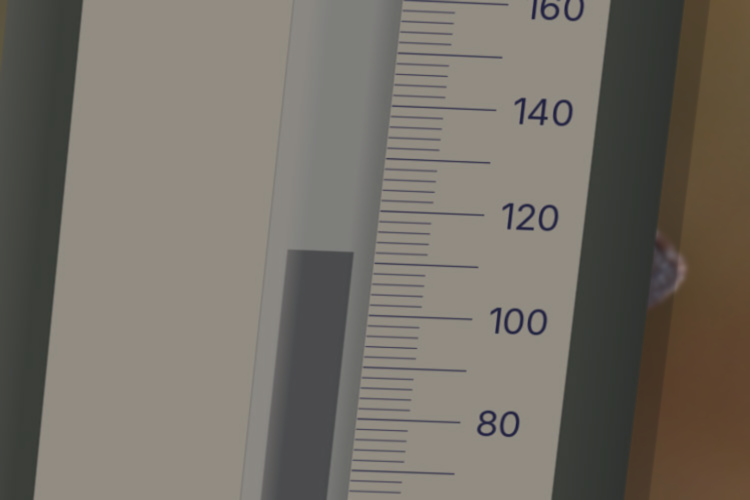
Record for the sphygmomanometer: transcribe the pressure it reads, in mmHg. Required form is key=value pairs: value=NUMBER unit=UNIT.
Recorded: value=112 unit=mmHg
